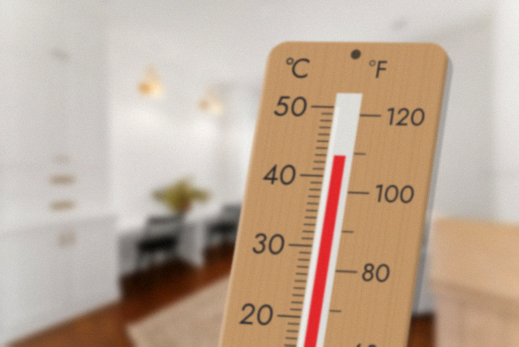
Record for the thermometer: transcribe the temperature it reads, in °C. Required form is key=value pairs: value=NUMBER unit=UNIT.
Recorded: value=43 unit=°C
